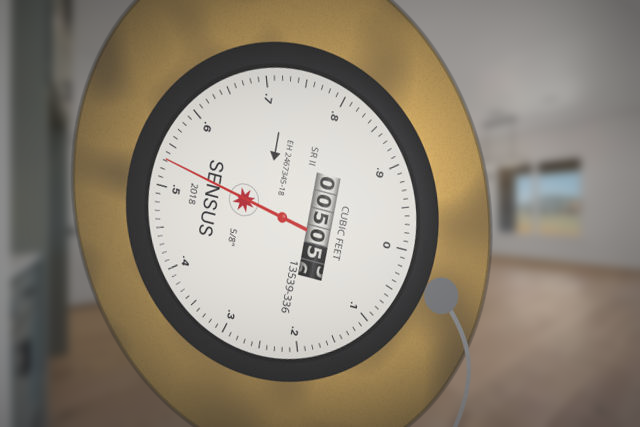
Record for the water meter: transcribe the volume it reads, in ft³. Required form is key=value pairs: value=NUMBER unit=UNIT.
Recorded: value=5055.53 unit=ft³
